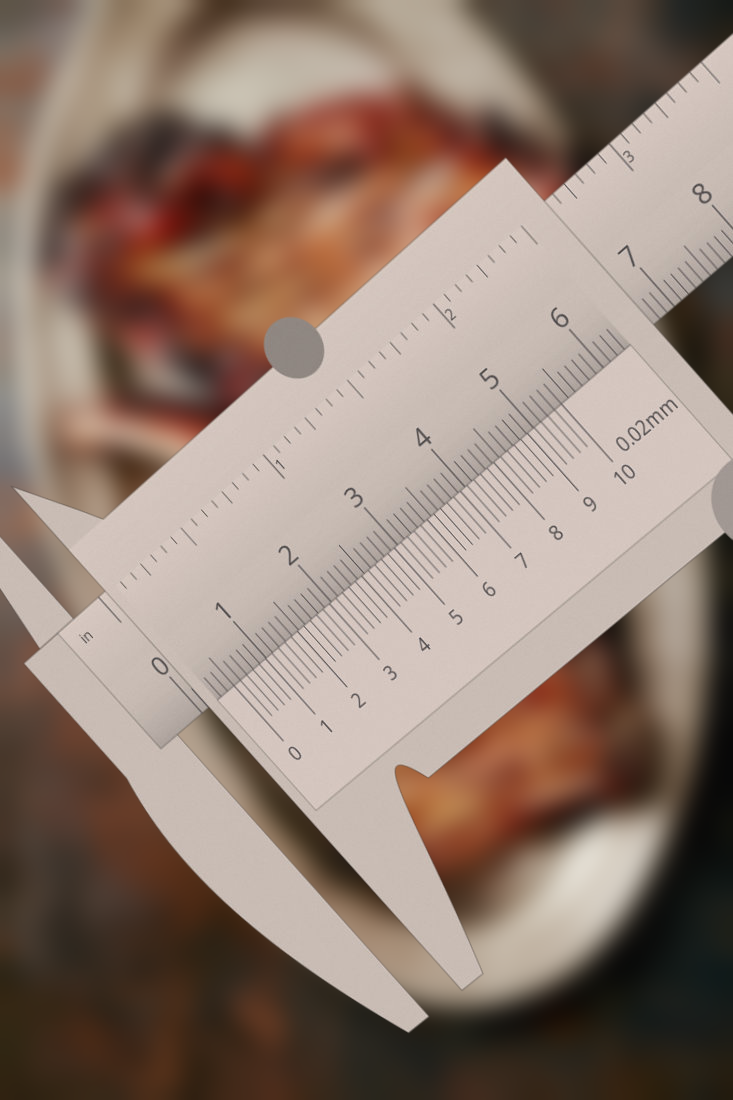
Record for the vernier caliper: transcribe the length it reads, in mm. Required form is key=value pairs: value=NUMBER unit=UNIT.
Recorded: value=5.0 unit=mm
